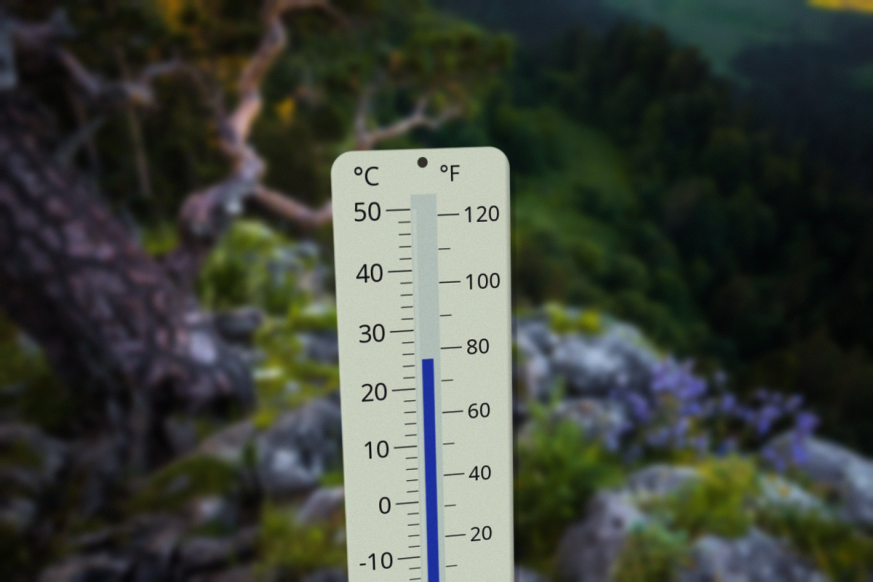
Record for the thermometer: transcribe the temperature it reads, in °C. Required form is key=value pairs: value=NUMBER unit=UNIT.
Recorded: value=25 unit=°C
